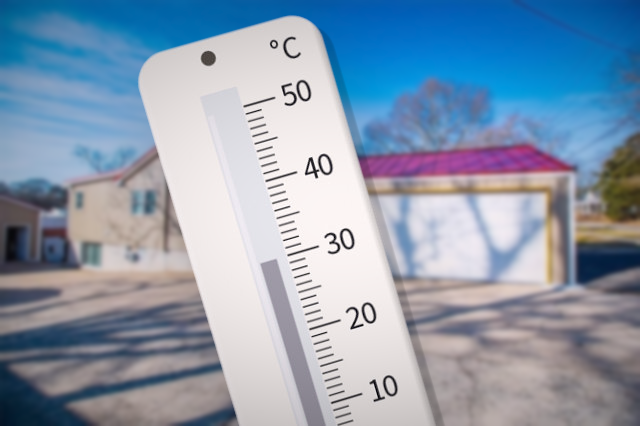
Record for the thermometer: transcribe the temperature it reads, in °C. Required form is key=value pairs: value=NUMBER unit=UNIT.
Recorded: value=30 unit=°C
